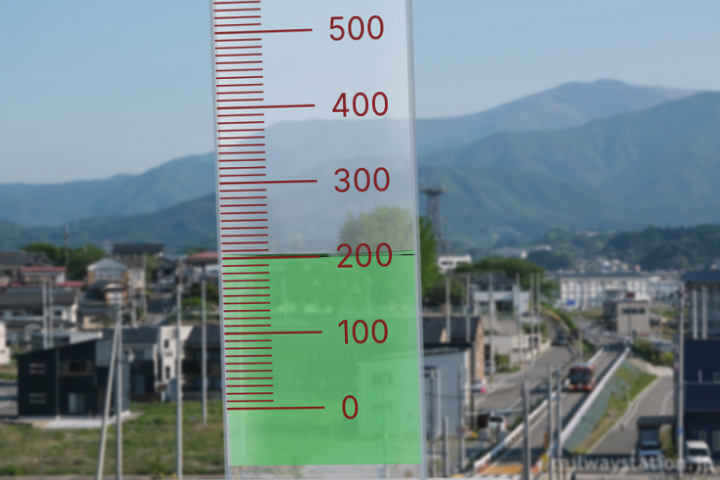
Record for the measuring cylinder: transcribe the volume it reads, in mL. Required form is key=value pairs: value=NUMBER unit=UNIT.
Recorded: value=200 unit=mL
